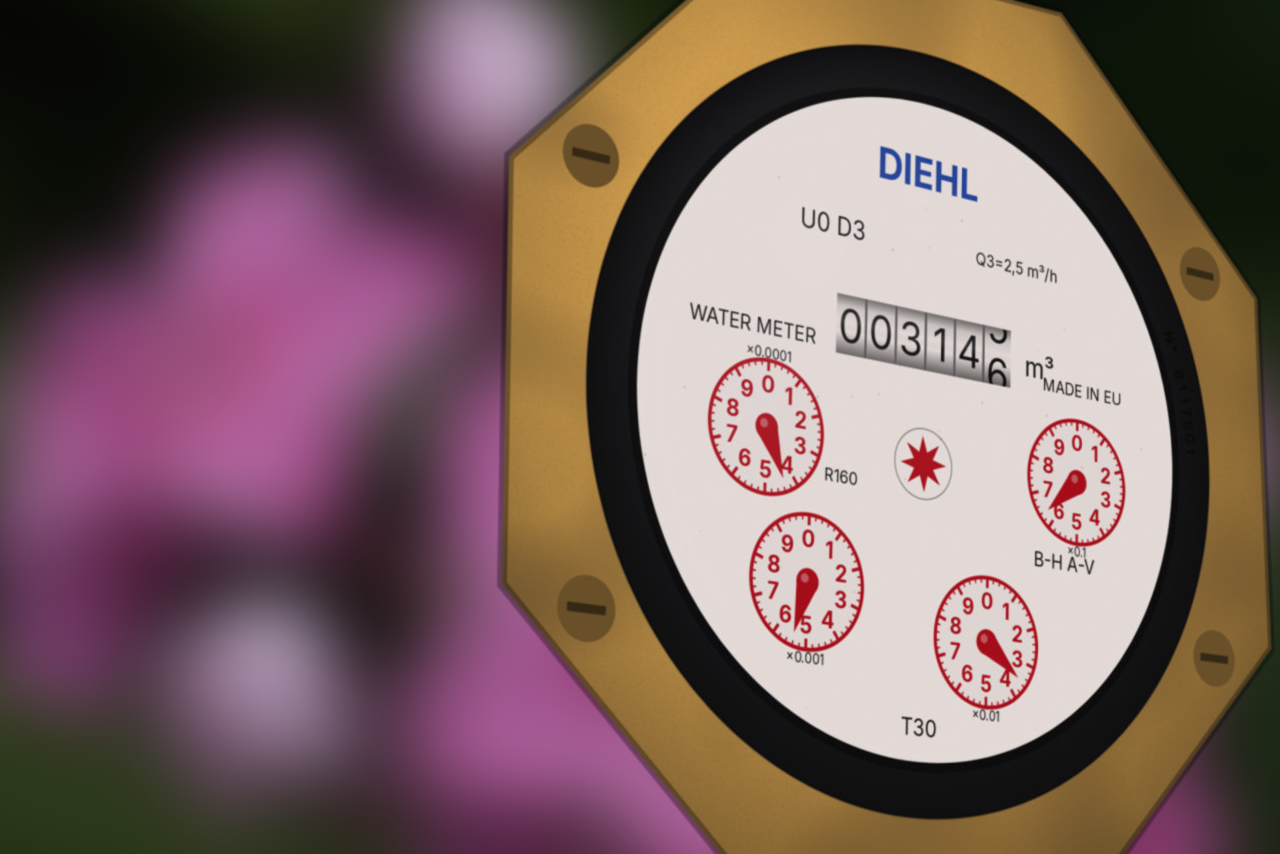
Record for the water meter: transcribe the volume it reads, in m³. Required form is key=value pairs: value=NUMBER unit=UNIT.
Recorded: value=3145.6354 unit=m³
